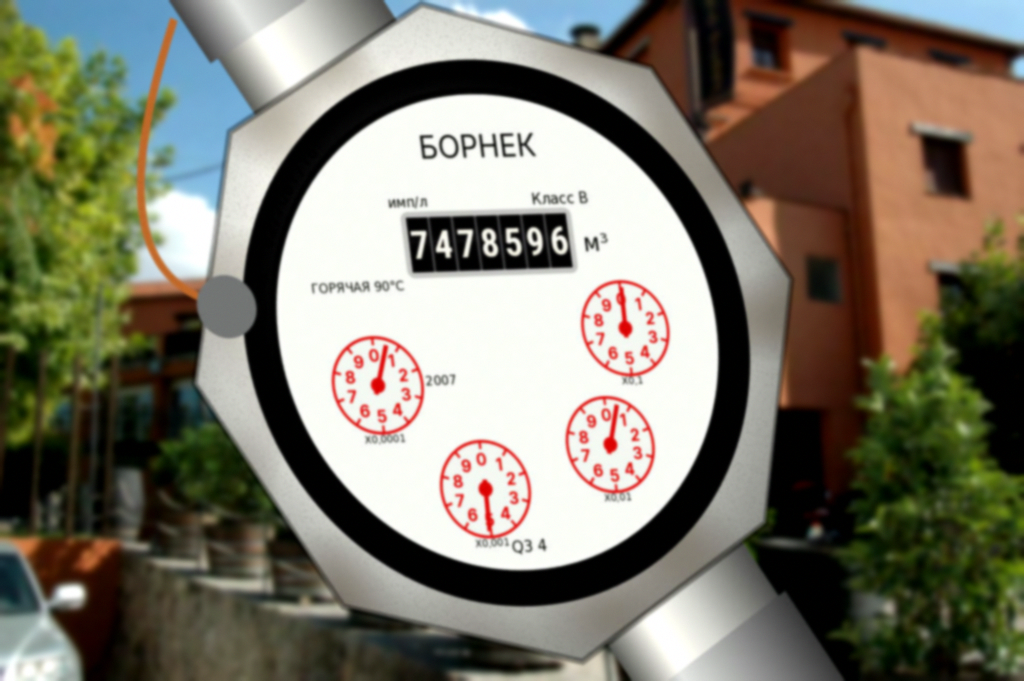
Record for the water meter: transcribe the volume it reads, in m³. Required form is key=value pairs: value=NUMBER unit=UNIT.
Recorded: value=7478596.0050 unit=m³
